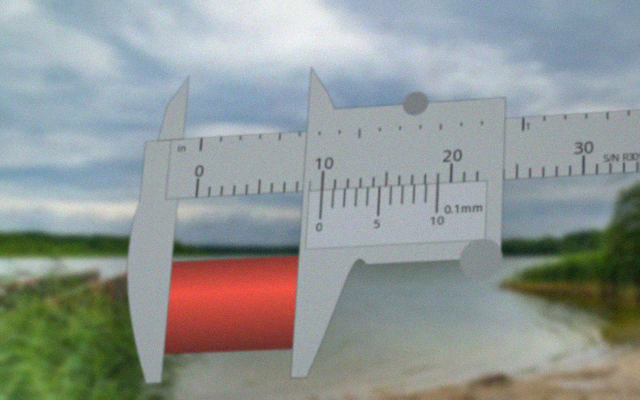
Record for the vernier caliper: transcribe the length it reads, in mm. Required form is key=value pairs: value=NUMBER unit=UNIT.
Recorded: value=10.0 unit=mm
